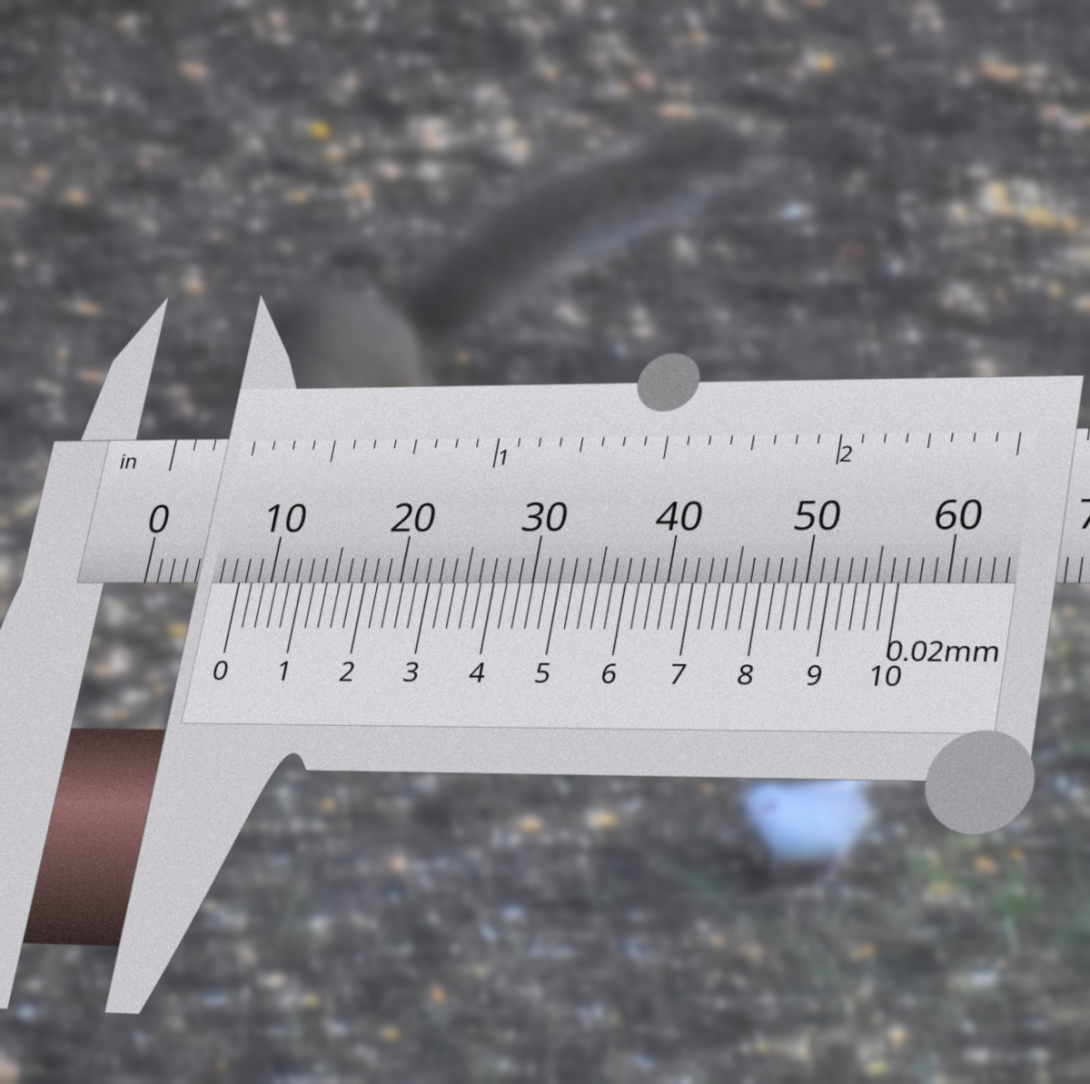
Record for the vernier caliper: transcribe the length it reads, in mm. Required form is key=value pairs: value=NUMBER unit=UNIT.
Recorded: value=7.5 unit=mm
